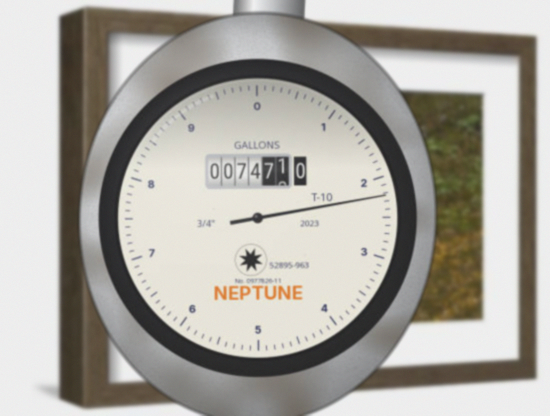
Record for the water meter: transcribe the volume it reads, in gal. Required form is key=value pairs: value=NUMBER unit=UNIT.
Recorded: value=74712.2 unit=gal
